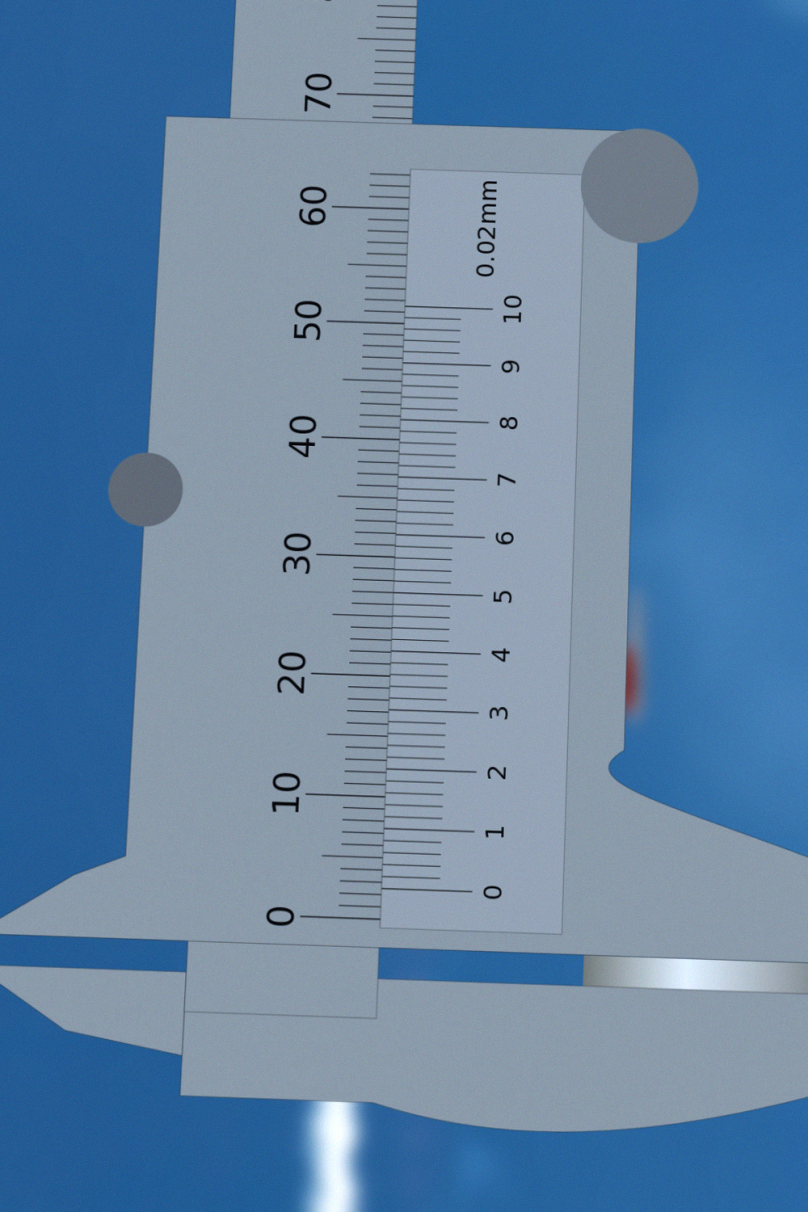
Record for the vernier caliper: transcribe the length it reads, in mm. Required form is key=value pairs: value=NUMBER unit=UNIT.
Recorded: value=2.5 unit=mm
